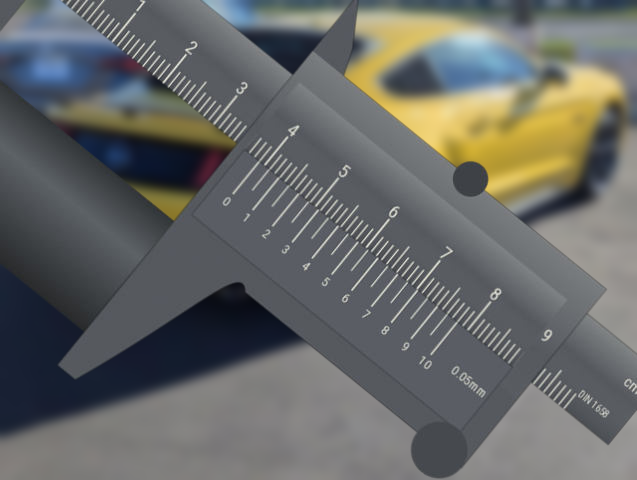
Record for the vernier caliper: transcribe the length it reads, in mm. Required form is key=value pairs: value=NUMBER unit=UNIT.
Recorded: value=39.0 unit=mm
